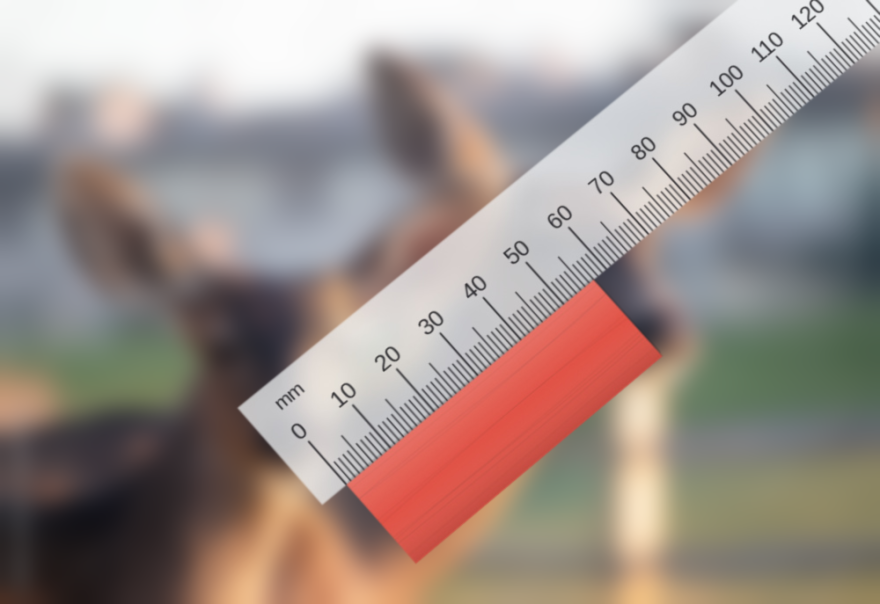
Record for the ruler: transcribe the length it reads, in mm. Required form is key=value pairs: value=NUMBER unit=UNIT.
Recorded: value=57 unit=mm
